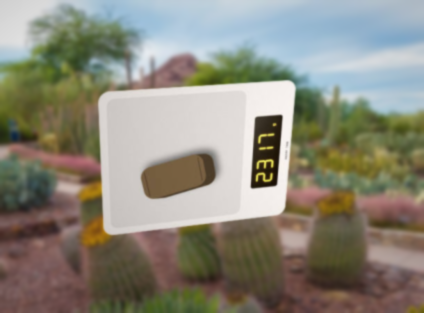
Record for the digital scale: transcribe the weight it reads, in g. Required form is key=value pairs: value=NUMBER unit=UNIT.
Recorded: value=2317 unit=g
